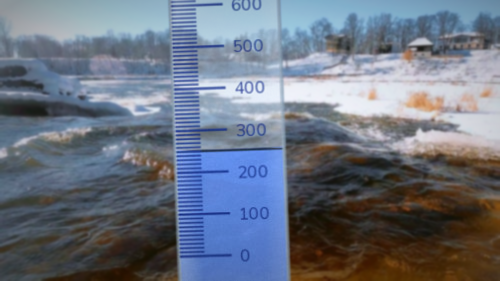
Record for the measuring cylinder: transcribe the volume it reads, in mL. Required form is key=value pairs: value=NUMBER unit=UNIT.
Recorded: value=250 unit=mL
